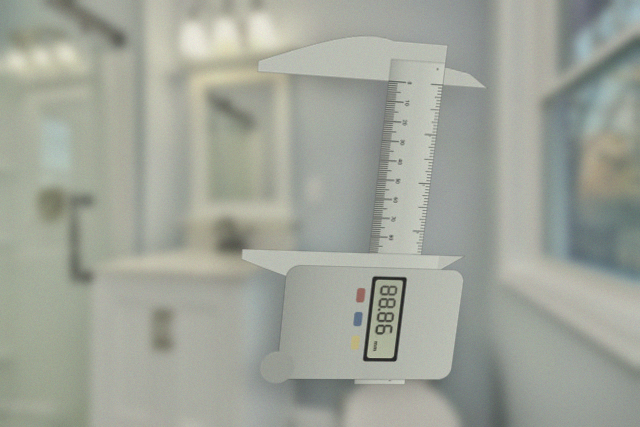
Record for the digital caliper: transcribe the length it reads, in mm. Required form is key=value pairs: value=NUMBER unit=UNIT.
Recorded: value=88.86 unit=mm
